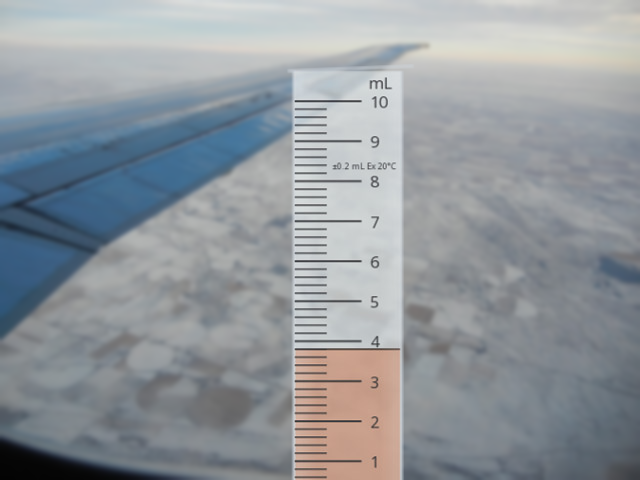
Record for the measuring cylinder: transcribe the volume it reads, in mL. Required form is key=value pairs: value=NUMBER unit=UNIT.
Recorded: value=3.8 unit=mL
